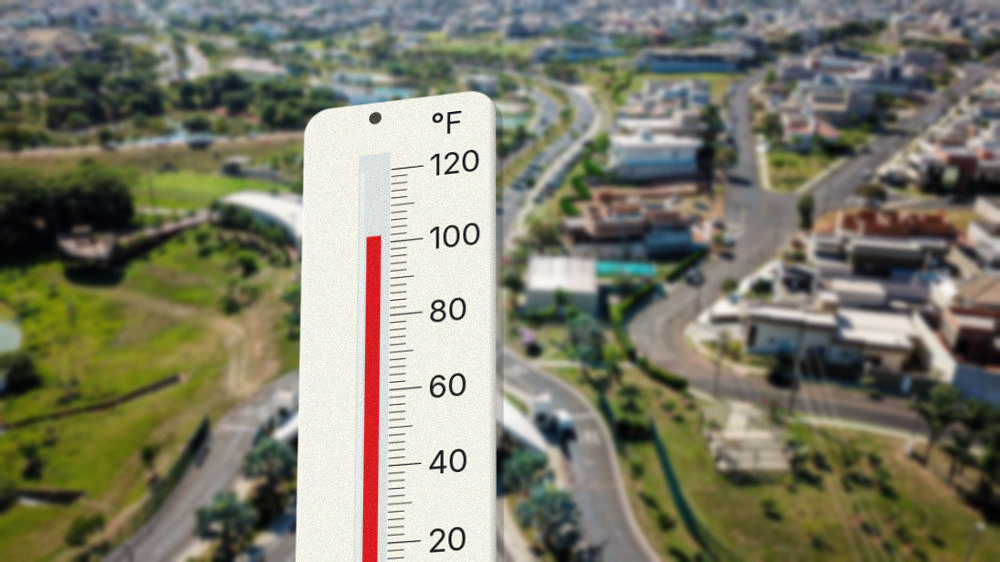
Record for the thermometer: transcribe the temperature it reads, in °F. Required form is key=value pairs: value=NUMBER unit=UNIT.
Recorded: value=102 unit=°F
